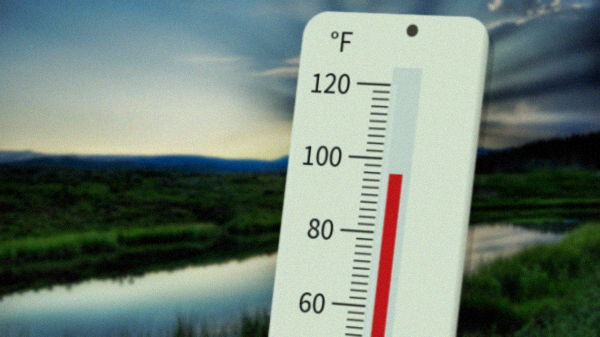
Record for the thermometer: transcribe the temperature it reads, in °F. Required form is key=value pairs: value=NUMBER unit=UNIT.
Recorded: value=96 unit=°F
